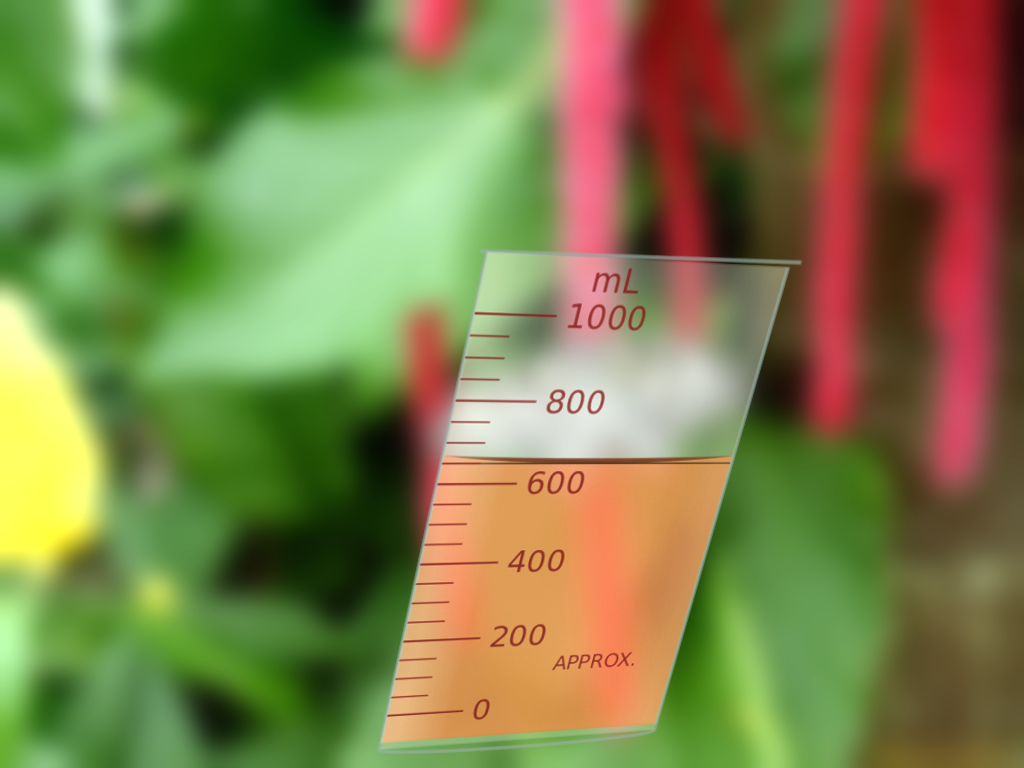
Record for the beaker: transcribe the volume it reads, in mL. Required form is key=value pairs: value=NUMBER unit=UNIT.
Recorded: value=650 unit=mL
